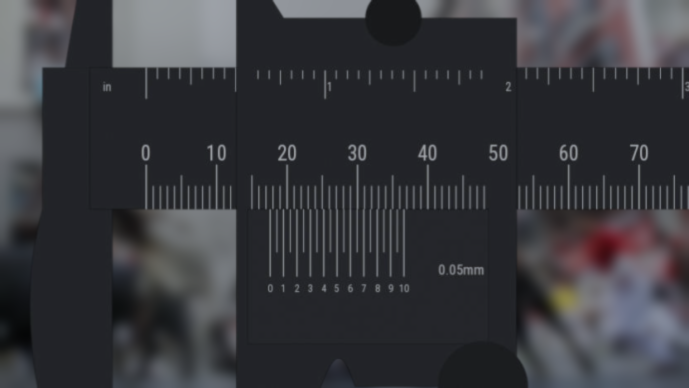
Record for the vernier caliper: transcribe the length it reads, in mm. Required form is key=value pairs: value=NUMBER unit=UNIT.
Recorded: value=17.6 unit=mm
